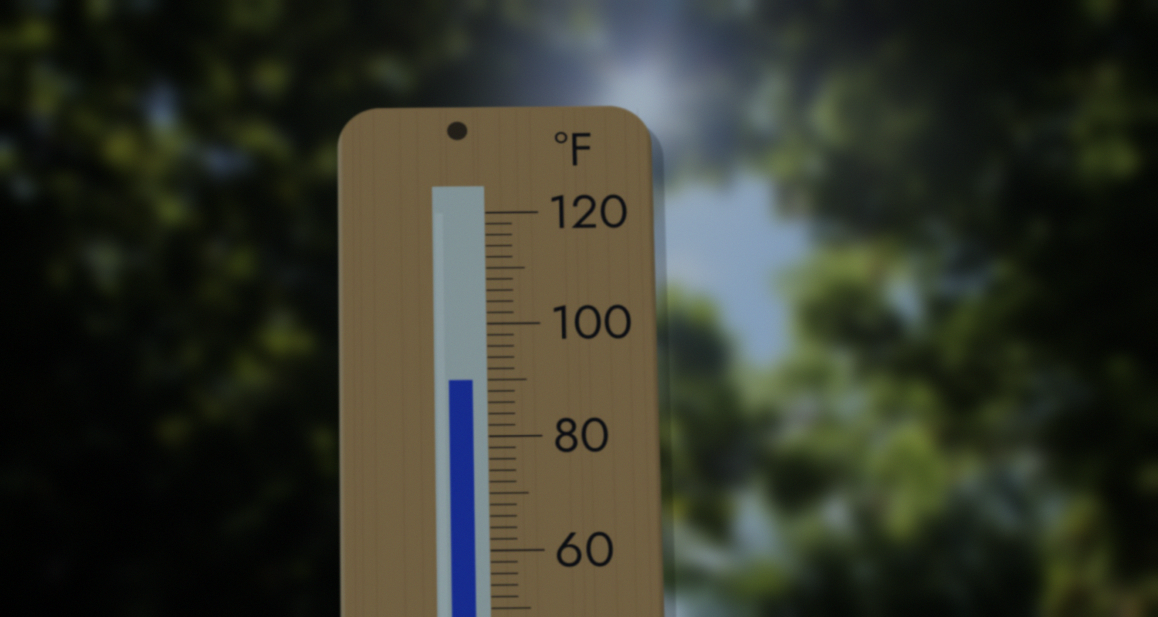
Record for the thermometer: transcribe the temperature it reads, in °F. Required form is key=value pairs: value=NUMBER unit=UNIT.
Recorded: value=90 unit=°F
